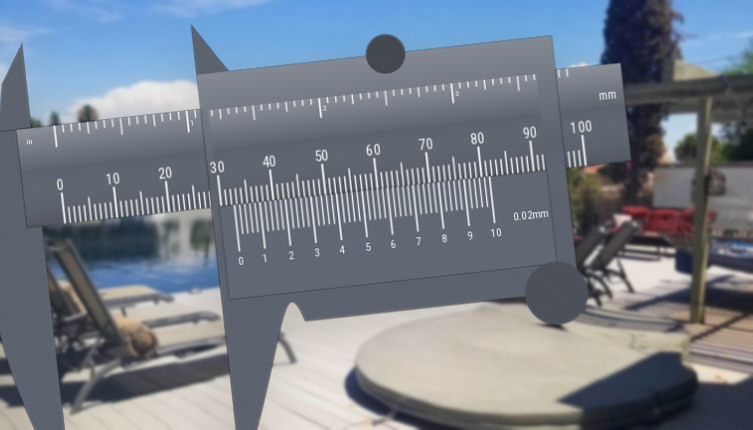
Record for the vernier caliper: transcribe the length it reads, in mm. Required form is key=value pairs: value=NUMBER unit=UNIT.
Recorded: value=32.5 unit=mm
